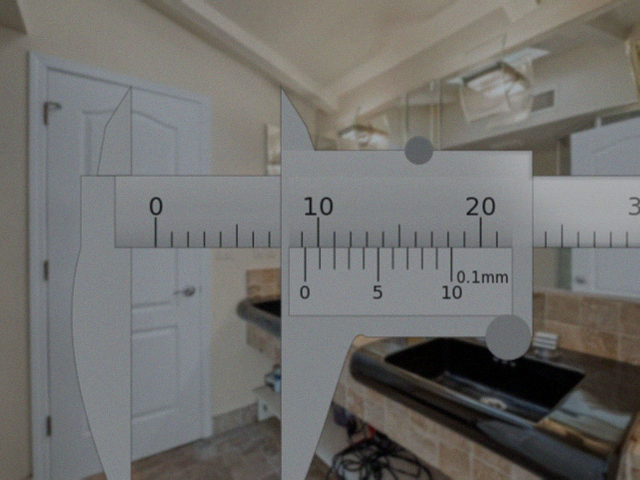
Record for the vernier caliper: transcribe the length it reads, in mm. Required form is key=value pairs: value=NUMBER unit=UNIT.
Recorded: value=9.2 unit=mm
